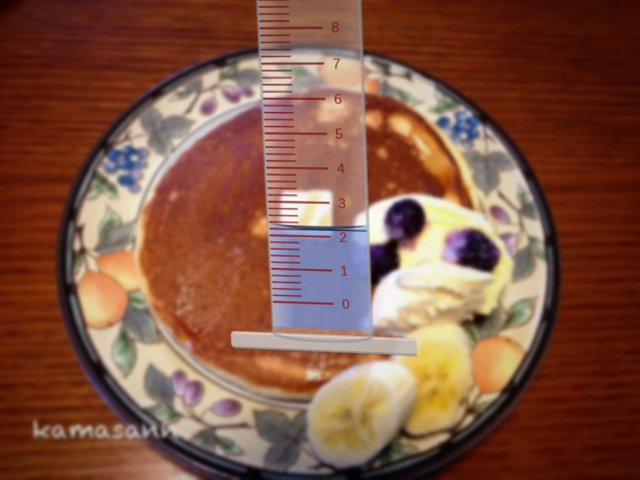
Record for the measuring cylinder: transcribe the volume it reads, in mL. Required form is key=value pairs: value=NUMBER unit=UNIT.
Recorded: value=2.2 unit=mL
